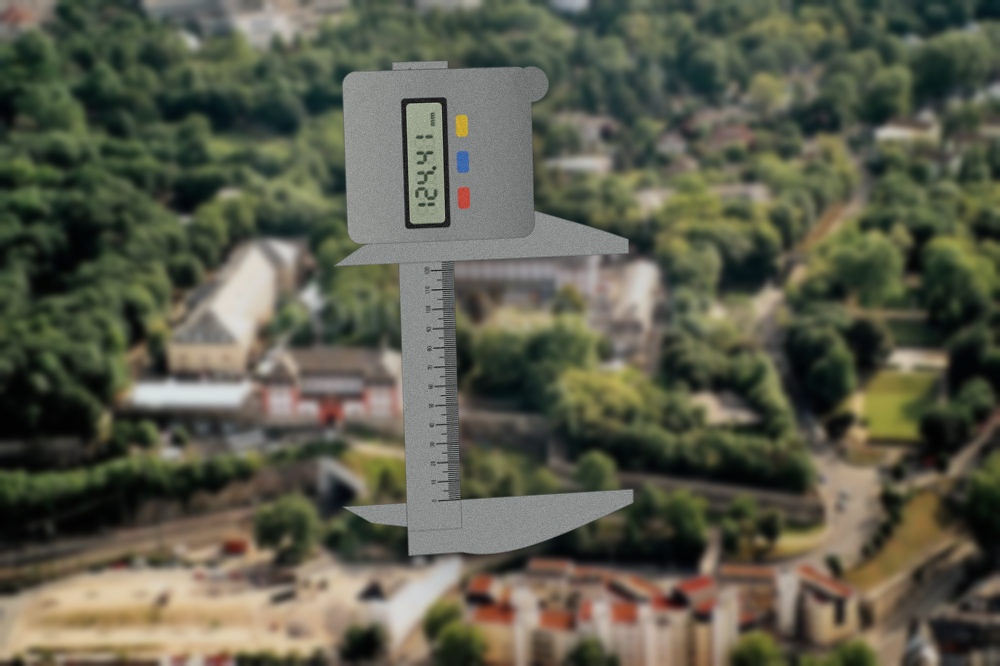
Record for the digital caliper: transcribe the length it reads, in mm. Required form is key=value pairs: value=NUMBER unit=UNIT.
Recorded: value=124.41 unit=mm
